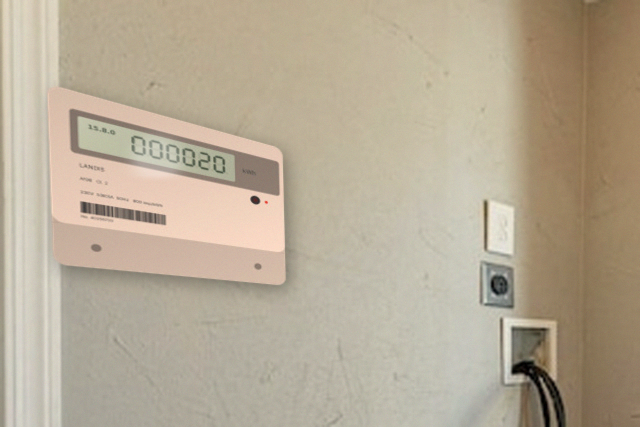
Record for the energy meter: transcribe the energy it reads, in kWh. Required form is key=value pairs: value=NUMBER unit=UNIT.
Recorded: value=20 unit=kWh
